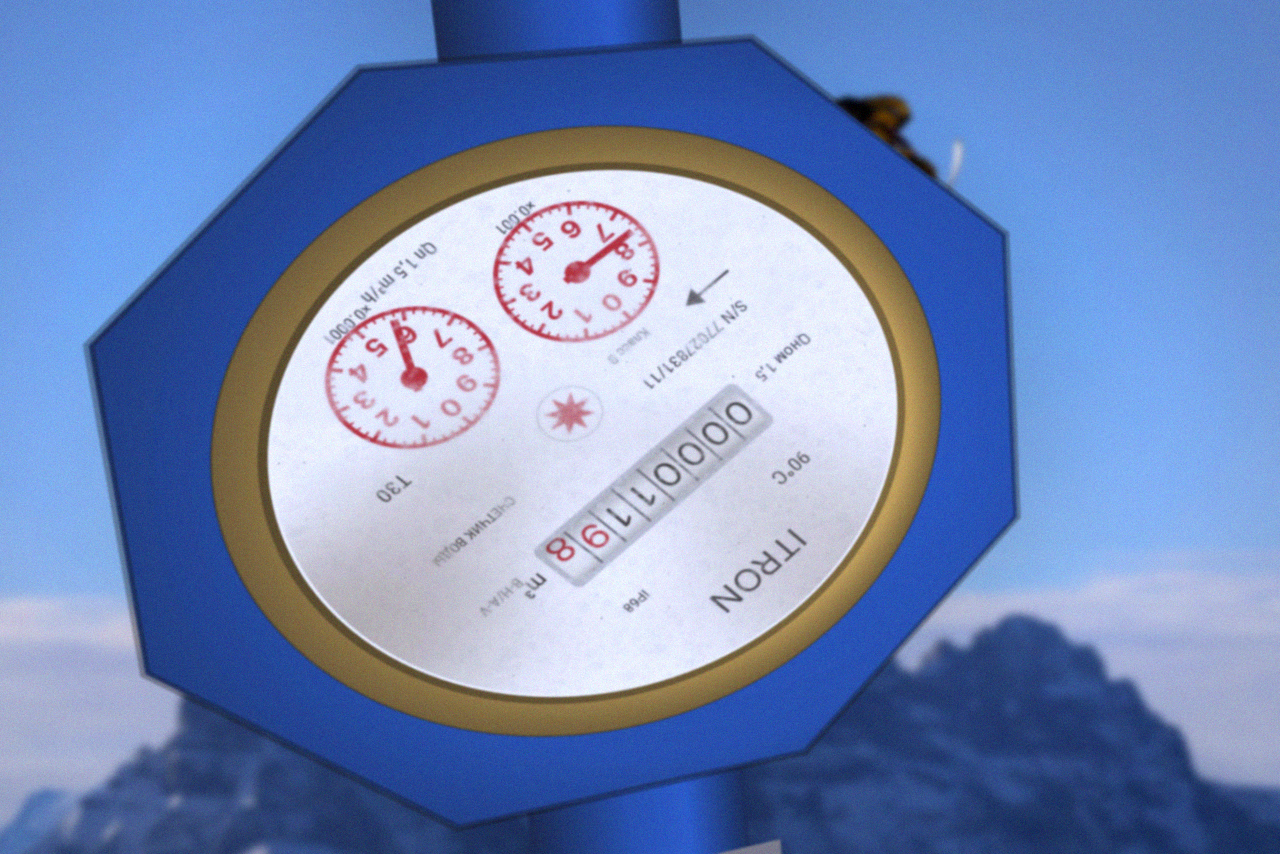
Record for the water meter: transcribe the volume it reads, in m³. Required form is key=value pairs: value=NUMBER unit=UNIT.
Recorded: value=11.9775 unit=m³
